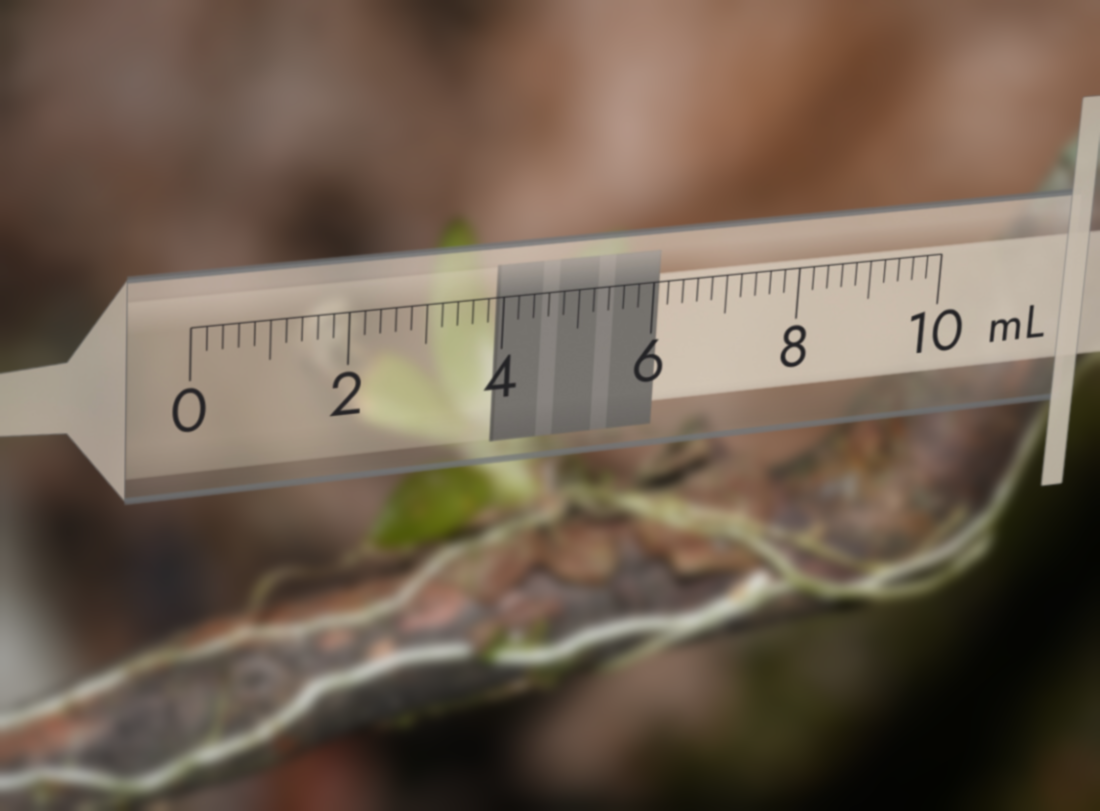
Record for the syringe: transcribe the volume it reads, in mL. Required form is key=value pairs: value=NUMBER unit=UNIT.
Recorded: value=3.9 unit=mL
